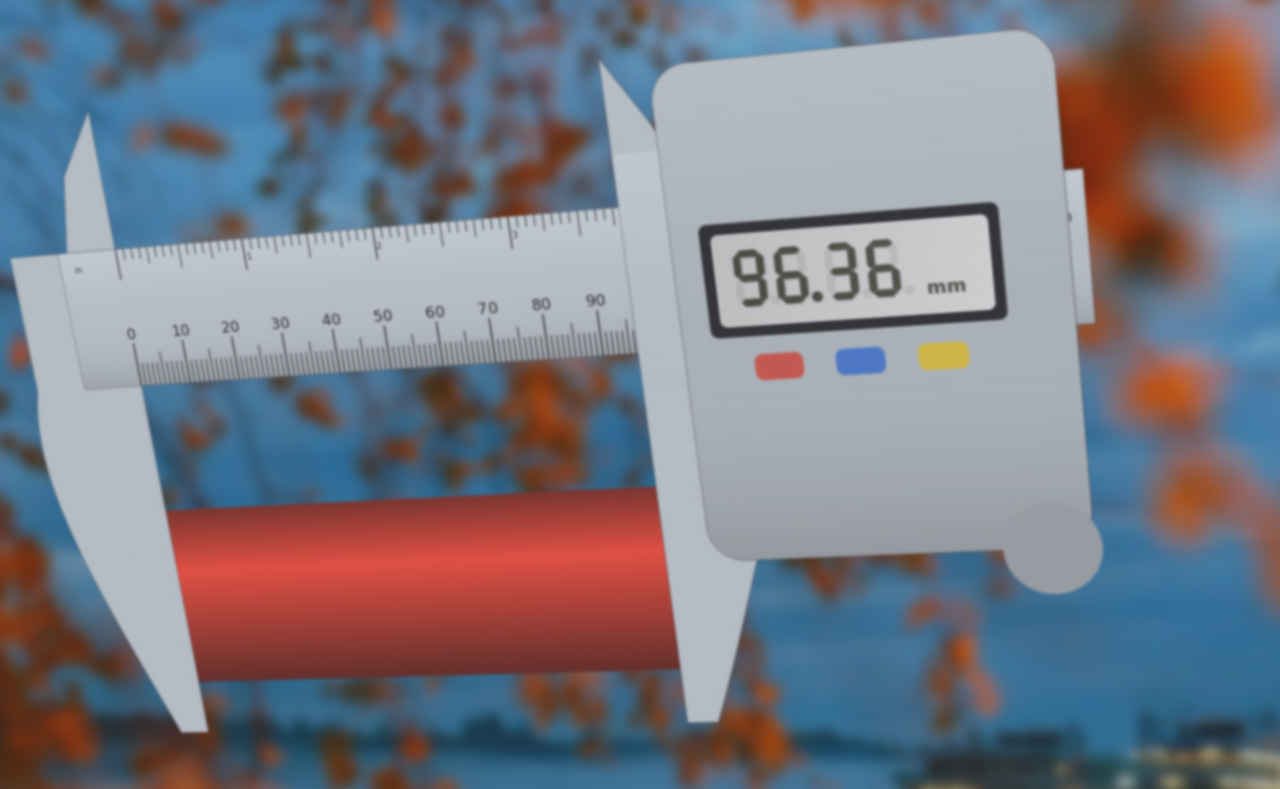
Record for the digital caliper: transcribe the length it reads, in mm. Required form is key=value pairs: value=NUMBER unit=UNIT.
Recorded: value=96.36 unit=mm
